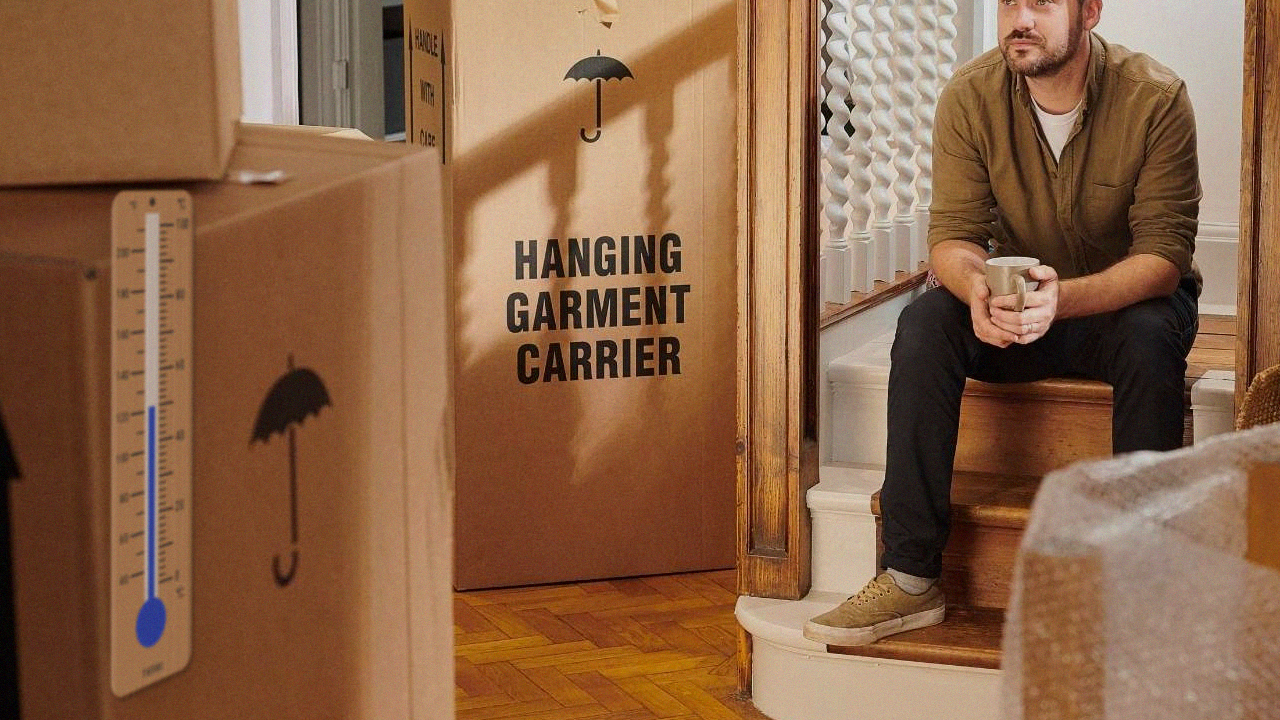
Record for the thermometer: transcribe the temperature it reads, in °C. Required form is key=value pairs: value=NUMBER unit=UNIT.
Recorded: value=50 unit=°C
